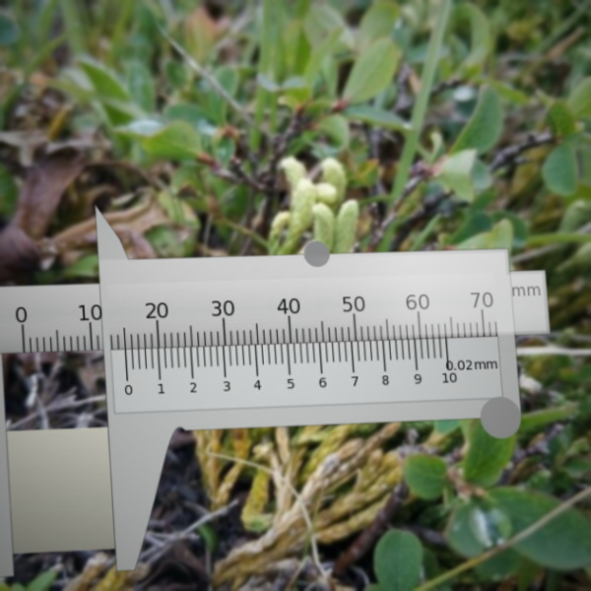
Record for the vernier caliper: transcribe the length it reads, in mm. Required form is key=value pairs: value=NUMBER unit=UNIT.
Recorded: value=15.0 unit=mm
